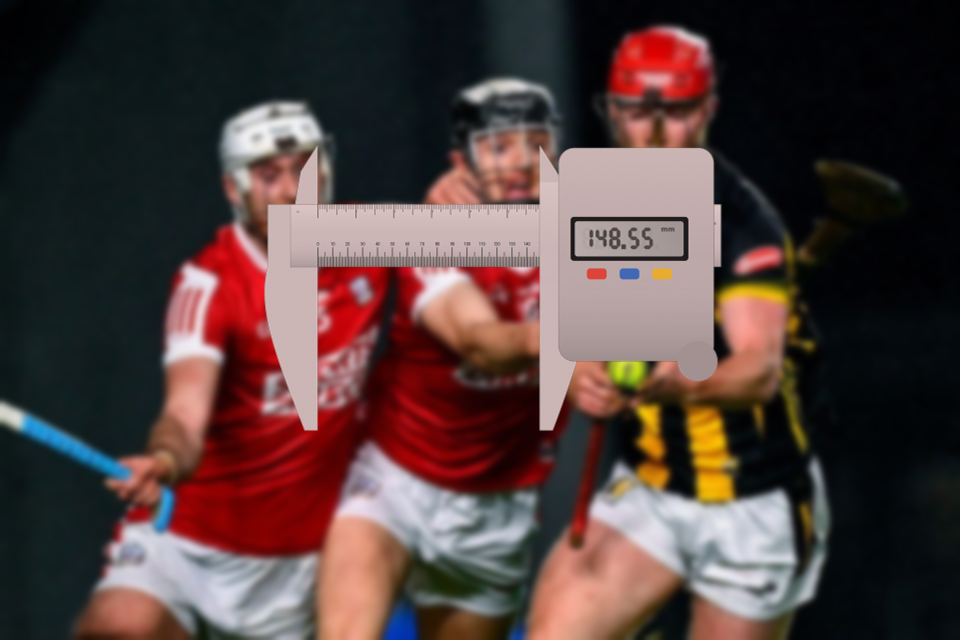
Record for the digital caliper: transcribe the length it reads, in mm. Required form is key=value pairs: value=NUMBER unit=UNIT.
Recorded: value=148.55 unit=mm
